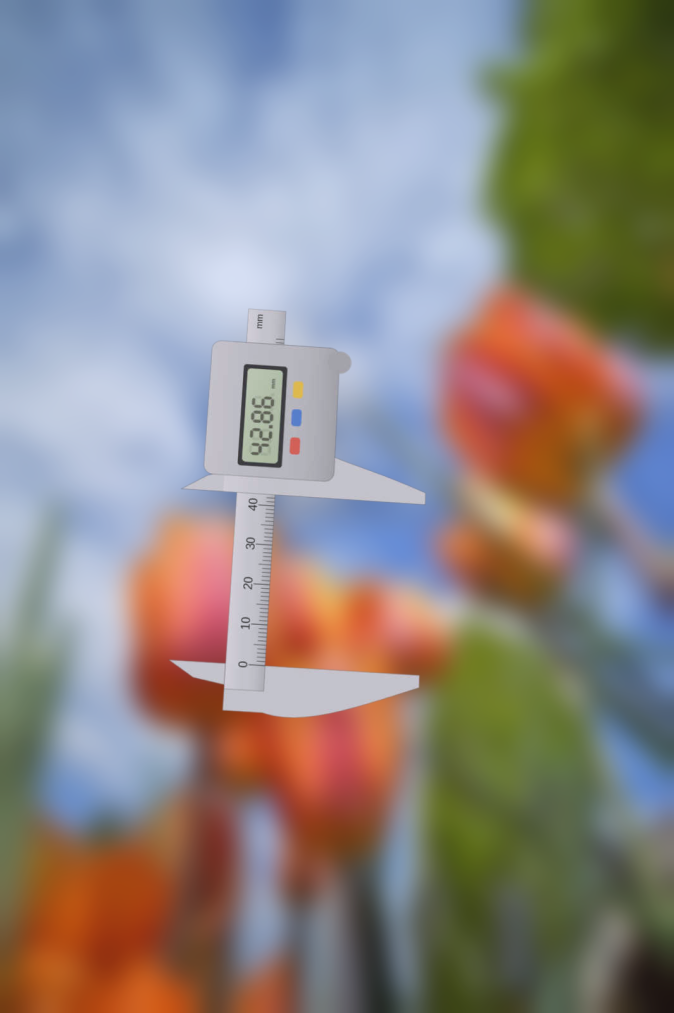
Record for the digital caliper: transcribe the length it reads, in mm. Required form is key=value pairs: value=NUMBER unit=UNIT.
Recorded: value=42.86 unit=mm
